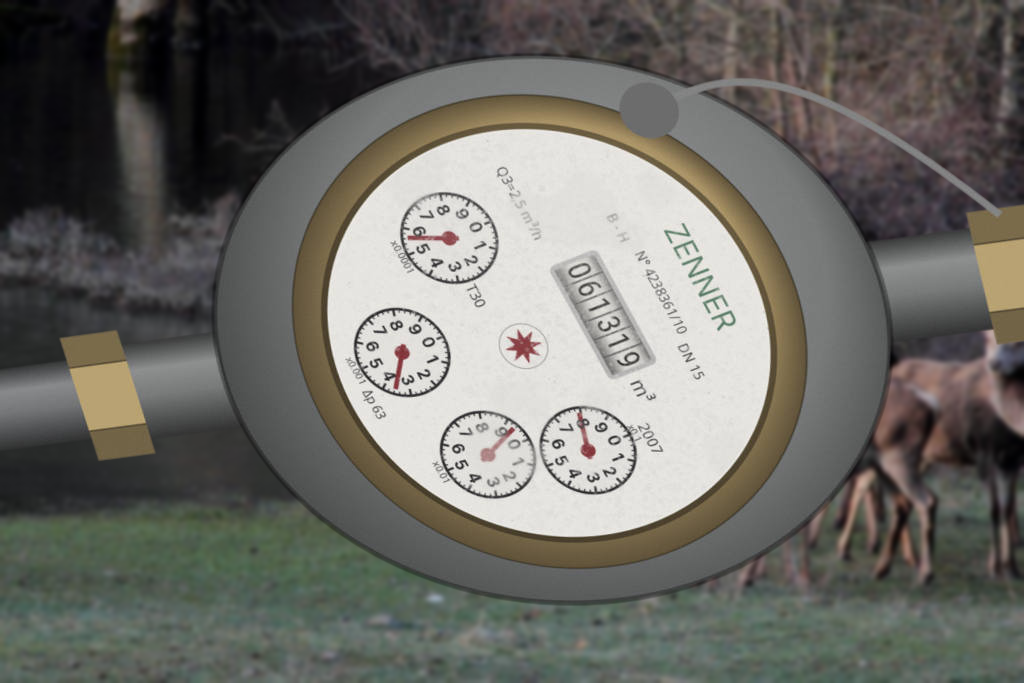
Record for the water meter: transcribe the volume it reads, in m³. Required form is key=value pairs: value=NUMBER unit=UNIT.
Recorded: value=61319.7935 unit=m³
